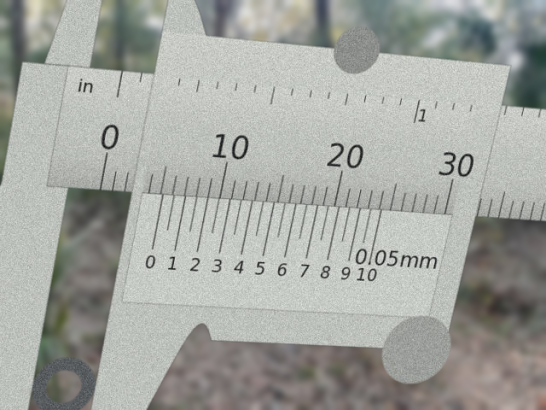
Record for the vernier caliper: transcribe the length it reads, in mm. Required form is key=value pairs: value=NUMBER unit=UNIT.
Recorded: value=5.2 unit=mm
